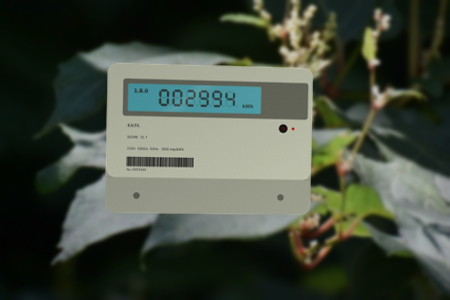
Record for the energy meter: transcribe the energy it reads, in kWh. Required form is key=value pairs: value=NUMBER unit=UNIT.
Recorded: value=2994 unit=kWh
